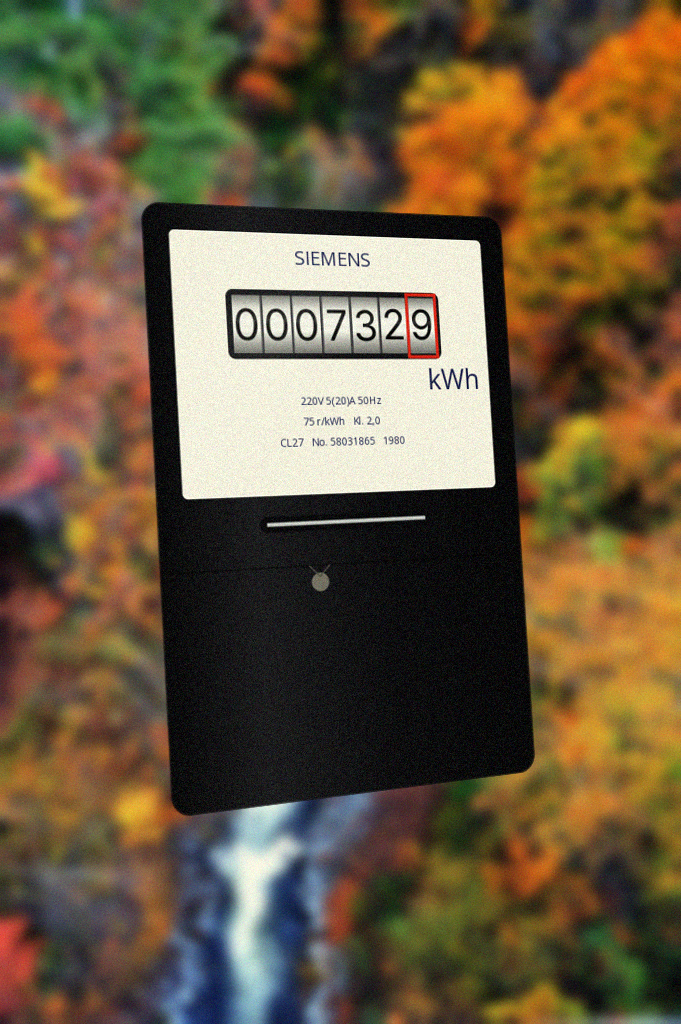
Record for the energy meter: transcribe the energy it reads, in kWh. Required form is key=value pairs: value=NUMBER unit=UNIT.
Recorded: value=732.9 unit=kWh
